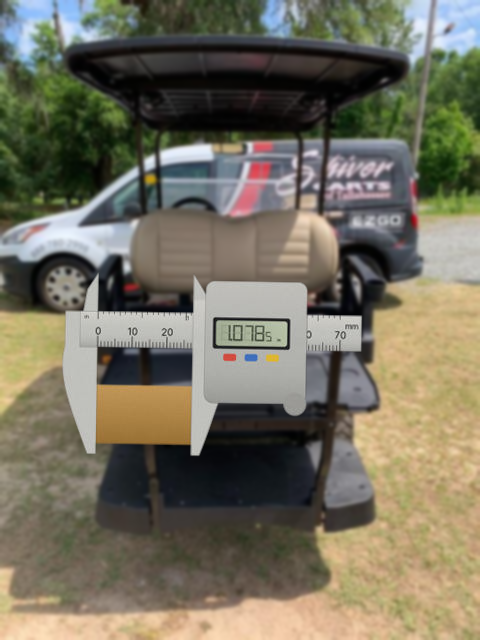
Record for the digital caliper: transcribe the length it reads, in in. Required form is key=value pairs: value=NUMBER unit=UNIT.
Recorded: value=1.0785 unit=in
